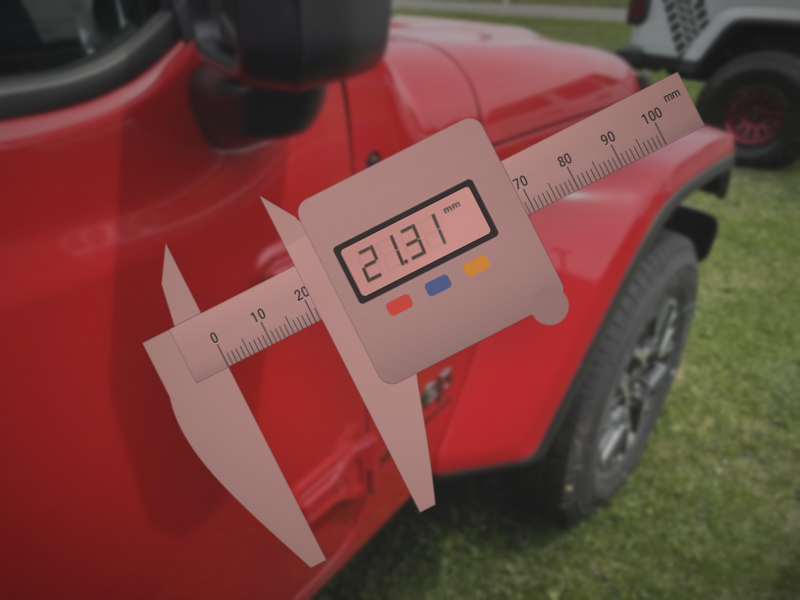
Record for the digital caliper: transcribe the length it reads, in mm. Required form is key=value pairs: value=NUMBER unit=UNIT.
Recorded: value=21.31 unit=mm
